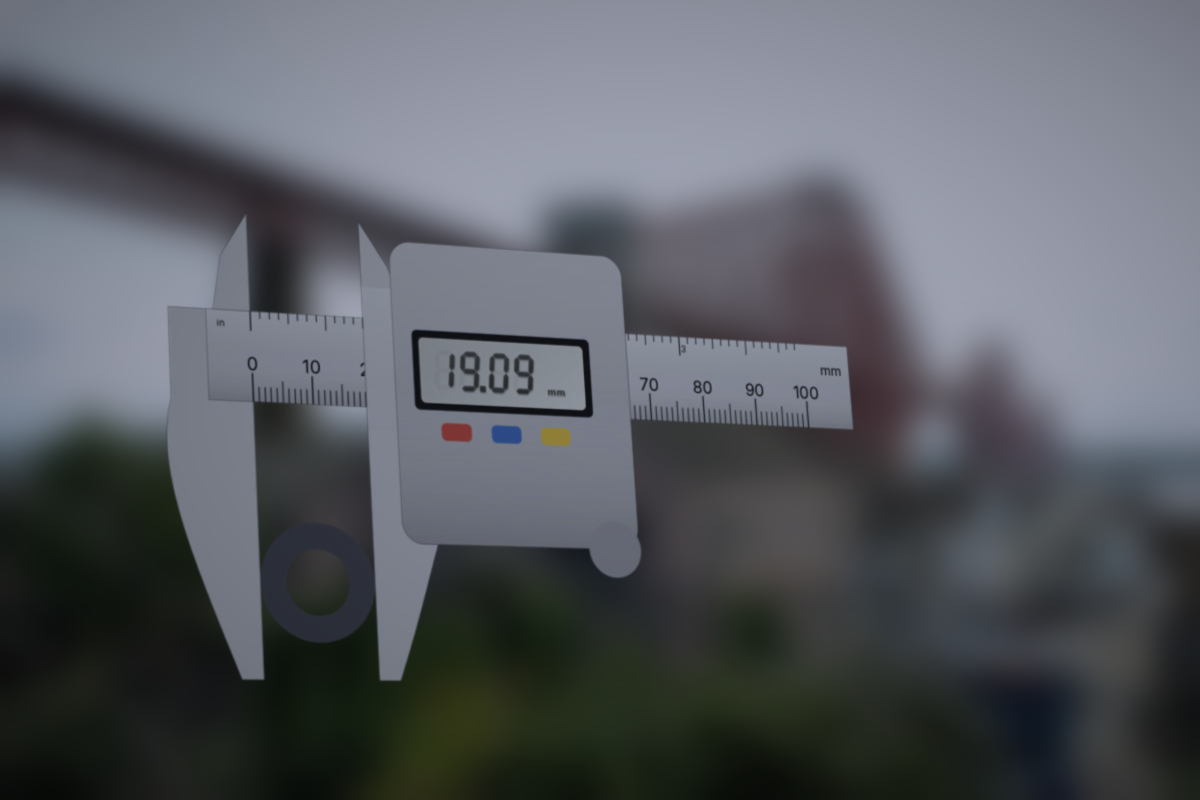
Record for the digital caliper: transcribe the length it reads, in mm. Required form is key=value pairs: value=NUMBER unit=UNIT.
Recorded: value=19.09 unit=mm
